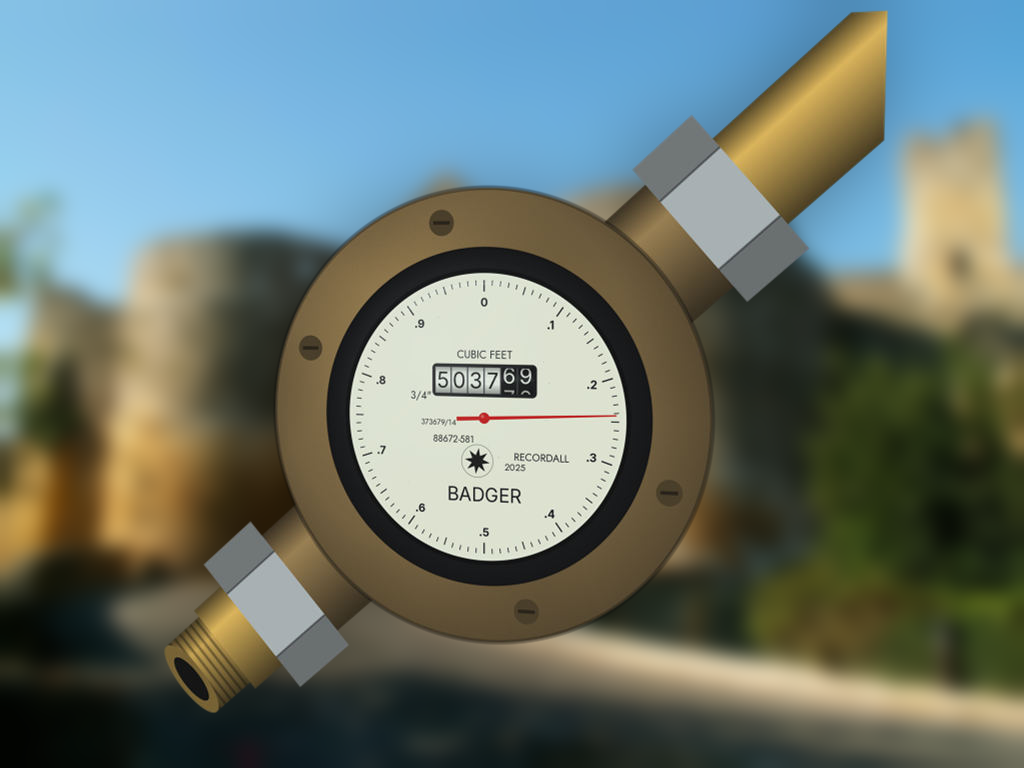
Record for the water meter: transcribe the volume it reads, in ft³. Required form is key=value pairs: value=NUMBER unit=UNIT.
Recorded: value=503769.24 unit=ft³
